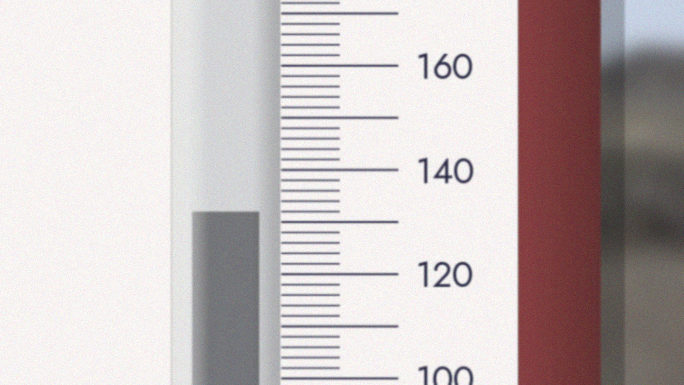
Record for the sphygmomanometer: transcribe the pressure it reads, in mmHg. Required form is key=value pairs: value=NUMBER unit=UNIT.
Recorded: value=132 unit=mmHg
